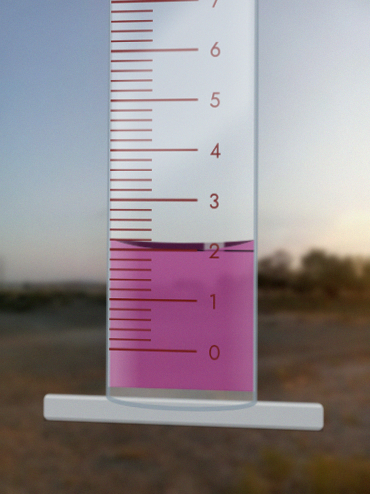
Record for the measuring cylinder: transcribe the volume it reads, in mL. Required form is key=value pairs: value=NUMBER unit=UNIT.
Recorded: value=2 unit=mL
